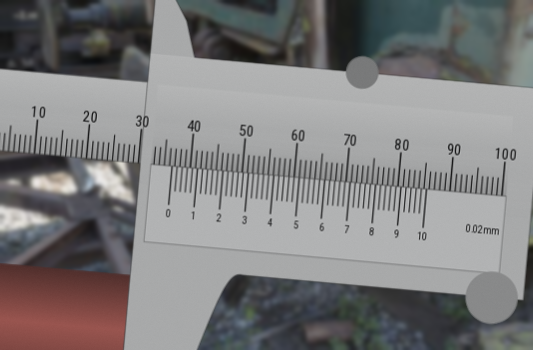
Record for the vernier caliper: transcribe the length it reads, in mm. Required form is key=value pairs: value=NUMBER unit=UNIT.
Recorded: value=36.5 unit=mm
